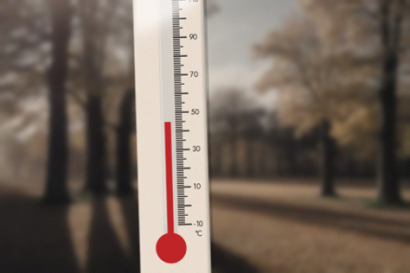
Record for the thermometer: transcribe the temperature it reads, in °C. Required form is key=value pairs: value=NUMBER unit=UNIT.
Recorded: value=45 unit=°C
